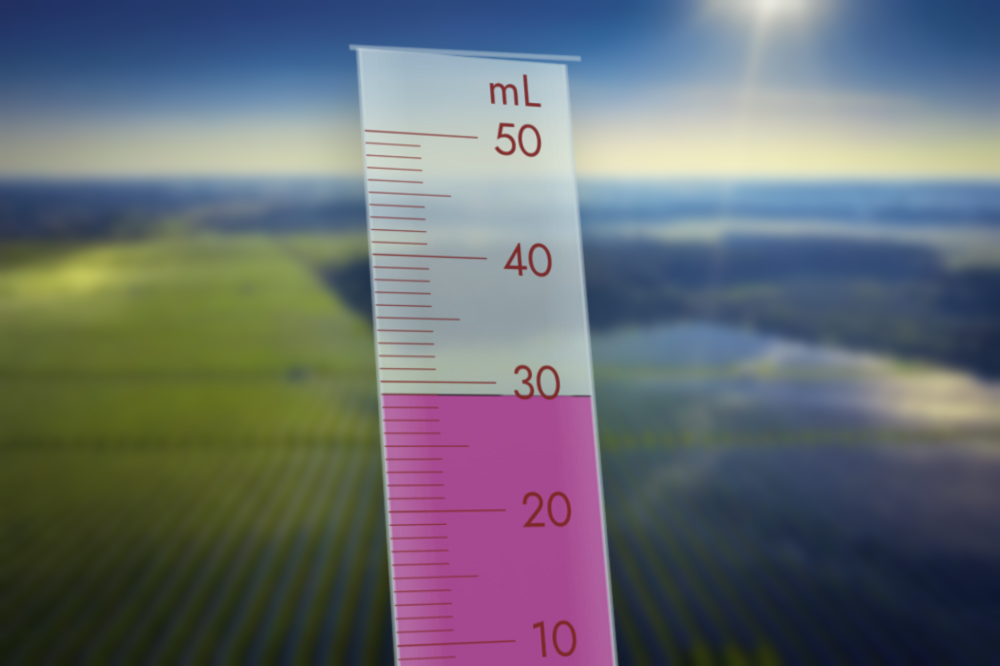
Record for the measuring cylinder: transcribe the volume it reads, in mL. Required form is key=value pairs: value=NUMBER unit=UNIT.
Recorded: value=29 unit=mL
